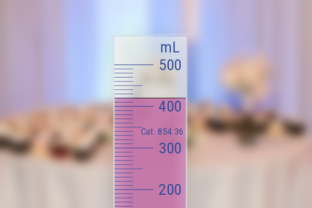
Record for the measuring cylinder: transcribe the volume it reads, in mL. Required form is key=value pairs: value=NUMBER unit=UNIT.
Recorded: value=420 unit=mL
